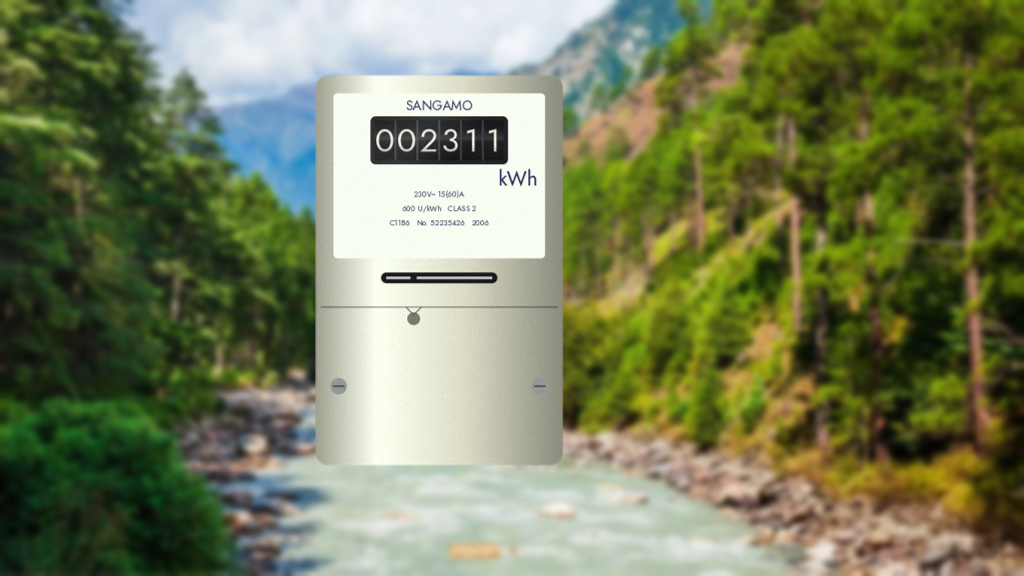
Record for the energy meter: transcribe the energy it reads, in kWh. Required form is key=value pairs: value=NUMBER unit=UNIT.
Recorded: value=2311 unit=kWh
